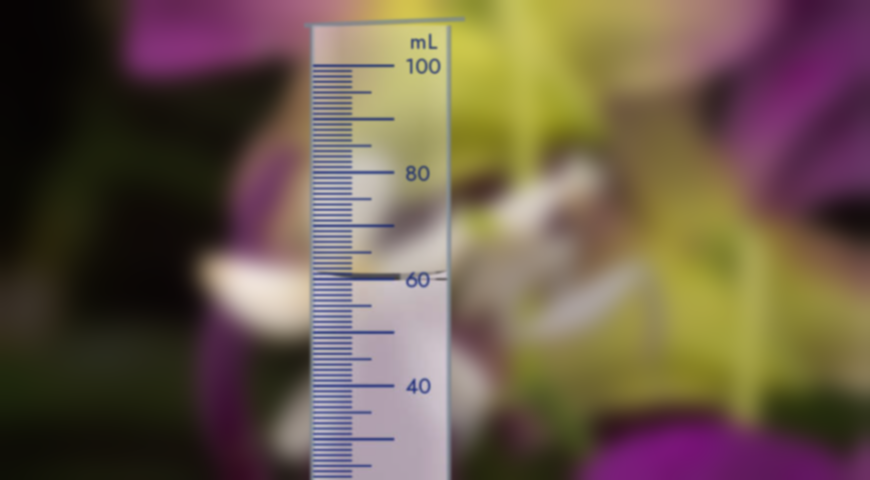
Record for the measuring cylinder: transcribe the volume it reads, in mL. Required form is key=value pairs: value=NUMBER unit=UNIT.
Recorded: value=60 unit=mL
